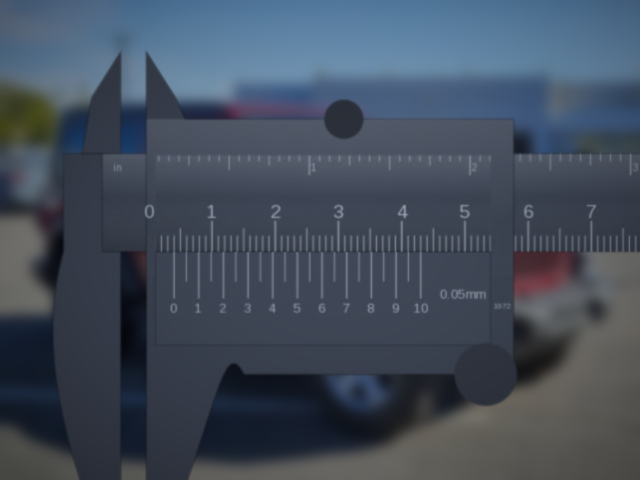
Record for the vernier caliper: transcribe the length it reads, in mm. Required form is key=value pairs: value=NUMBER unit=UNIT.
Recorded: value=4.0 unit=mm
